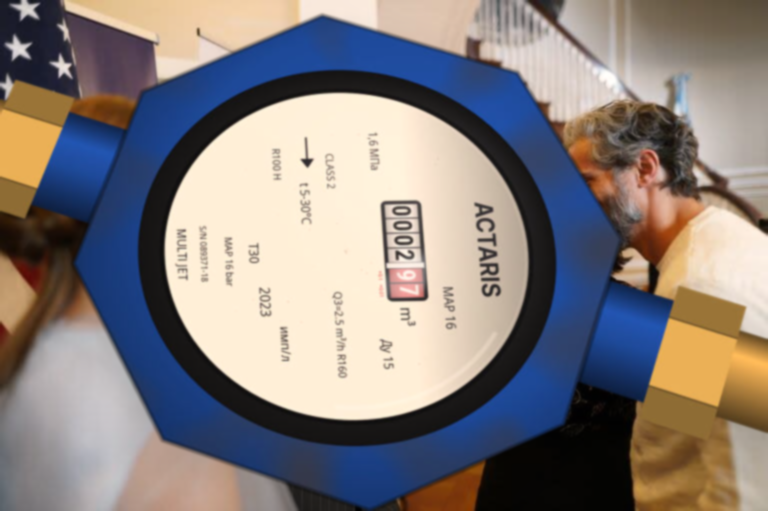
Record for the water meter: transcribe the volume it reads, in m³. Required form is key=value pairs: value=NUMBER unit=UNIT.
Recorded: value=2.97 unit=m³
